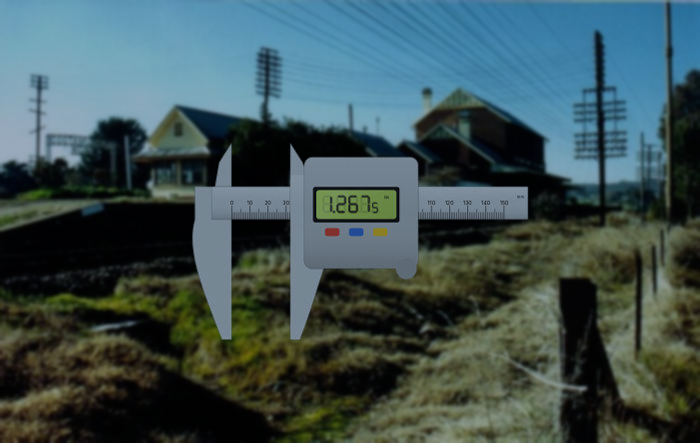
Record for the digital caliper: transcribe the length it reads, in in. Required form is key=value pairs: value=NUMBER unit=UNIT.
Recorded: value=1.2675 unit=in
